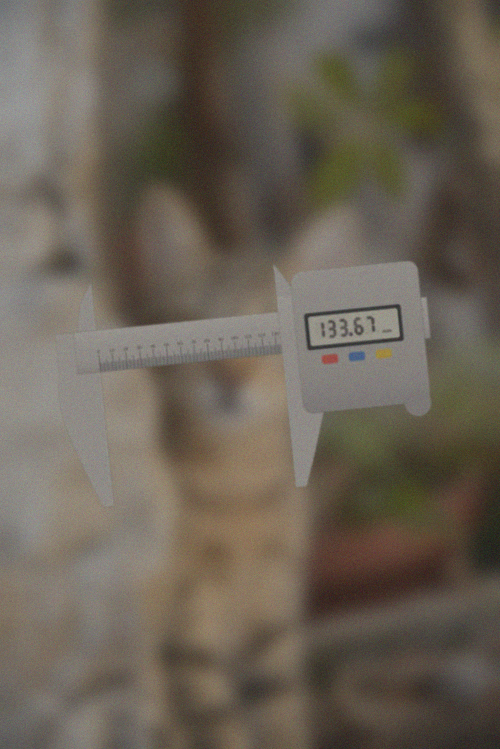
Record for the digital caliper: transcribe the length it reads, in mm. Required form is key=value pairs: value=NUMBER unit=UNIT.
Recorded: value=133.67 unit=mm
